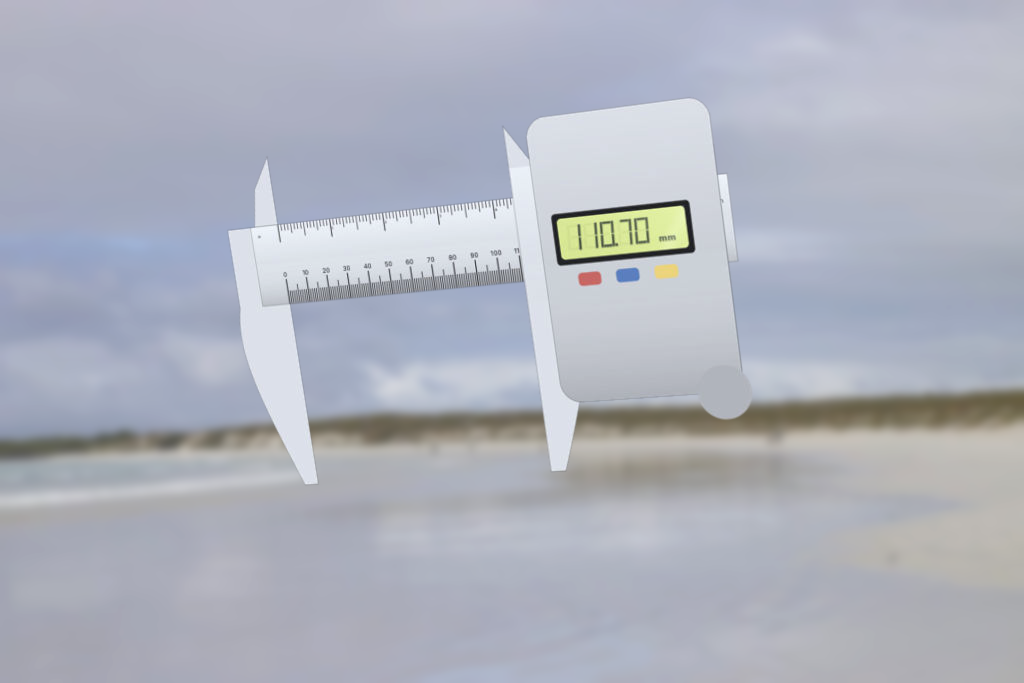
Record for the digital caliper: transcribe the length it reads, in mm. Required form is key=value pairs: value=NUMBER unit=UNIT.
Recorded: value=110.70 unit=mm
